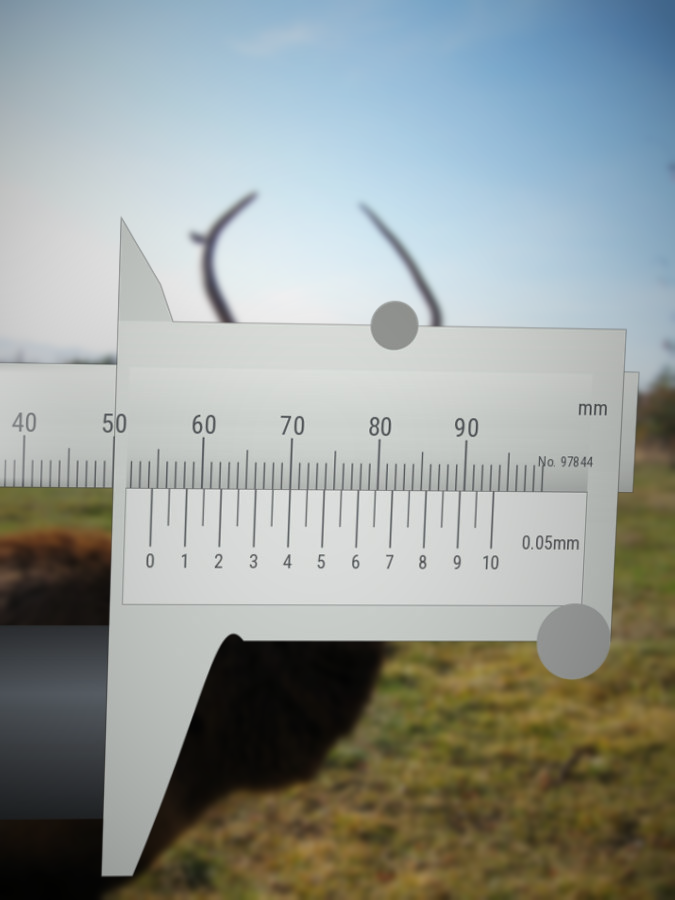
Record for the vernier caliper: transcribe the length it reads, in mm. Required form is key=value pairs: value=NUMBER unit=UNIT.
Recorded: value=54.4 unit=mm
